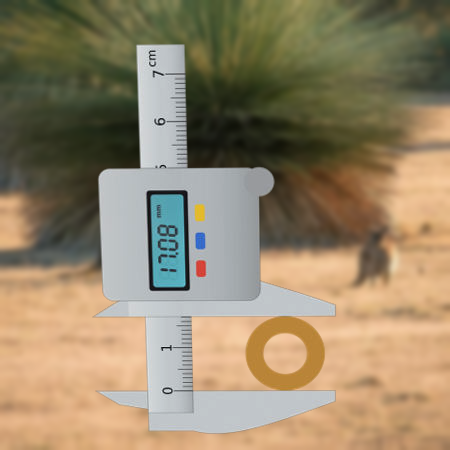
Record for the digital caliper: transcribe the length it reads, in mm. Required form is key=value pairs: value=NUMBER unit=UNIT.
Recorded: value=17.08 unit=mm
